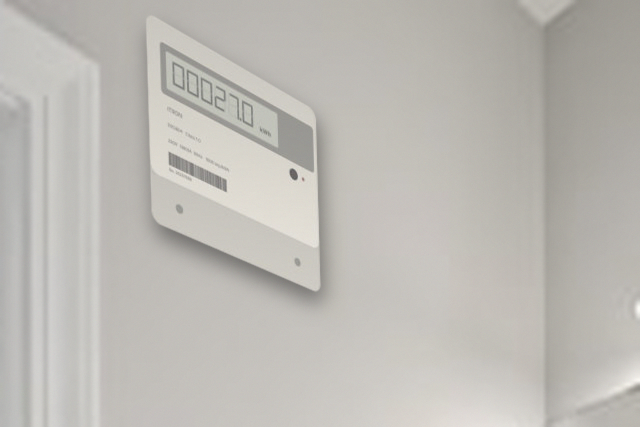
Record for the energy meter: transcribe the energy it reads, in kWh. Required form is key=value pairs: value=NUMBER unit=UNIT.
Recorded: value=27.0 unit=kWh
